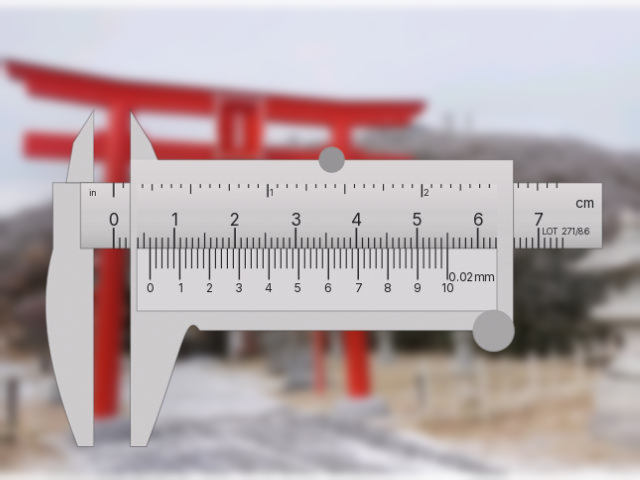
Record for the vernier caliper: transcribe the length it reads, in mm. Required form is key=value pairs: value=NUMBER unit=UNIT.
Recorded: value=6.0 unit=mm
